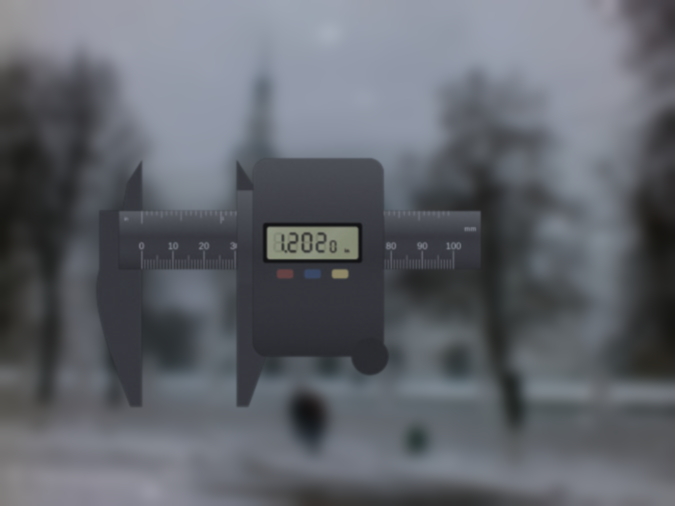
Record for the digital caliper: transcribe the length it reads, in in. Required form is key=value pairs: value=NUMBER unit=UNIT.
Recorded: value=1.2020 unit=in
